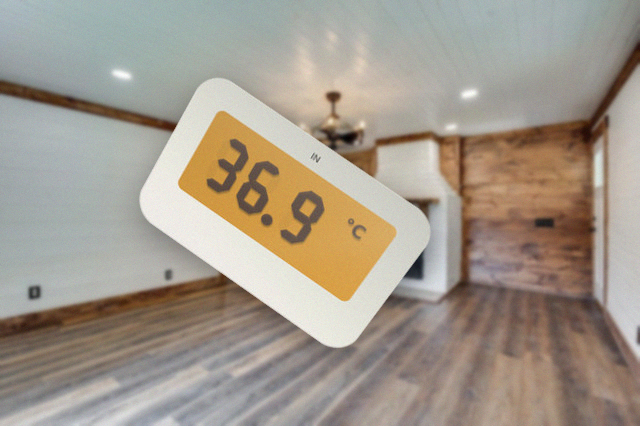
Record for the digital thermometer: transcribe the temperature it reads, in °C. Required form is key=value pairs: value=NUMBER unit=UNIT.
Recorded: value=36.9 unit=°C
